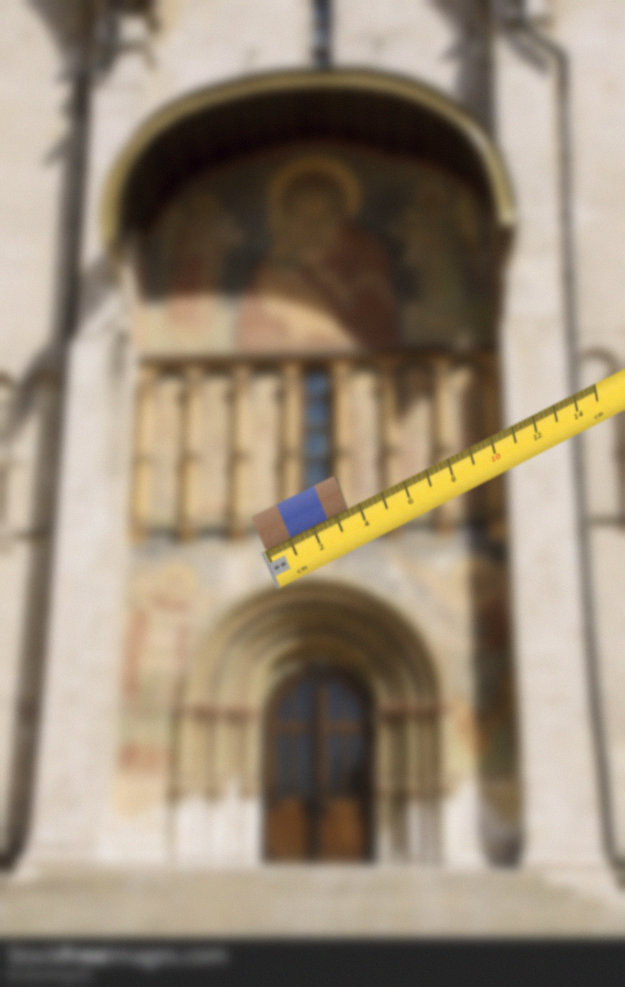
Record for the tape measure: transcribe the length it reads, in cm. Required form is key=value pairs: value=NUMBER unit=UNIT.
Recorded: value=3.5 unit=cm
